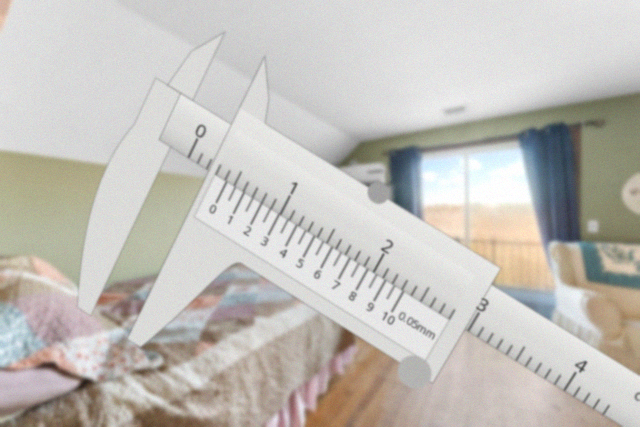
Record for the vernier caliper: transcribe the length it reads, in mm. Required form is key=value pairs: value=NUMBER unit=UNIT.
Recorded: value=4.2 unit=mm
